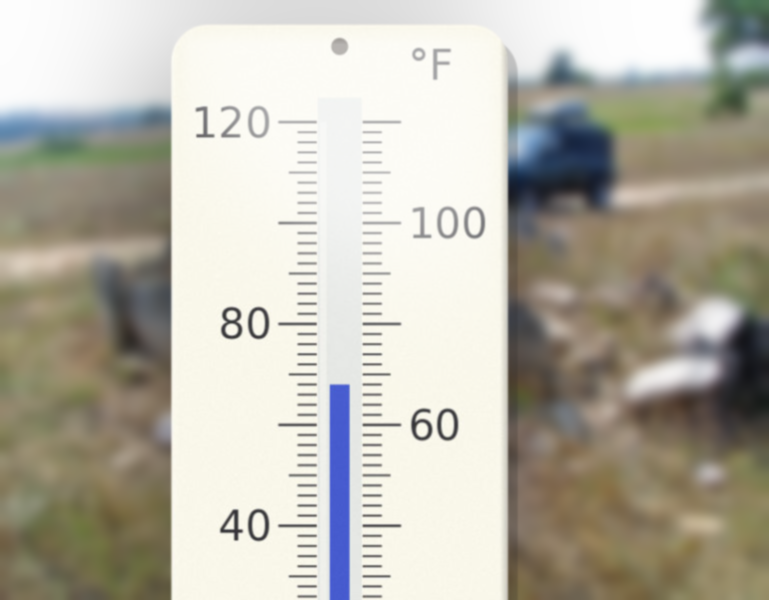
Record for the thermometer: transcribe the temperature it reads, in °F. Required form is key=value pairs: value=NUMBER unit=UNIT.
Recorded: value=68 unit=°F
